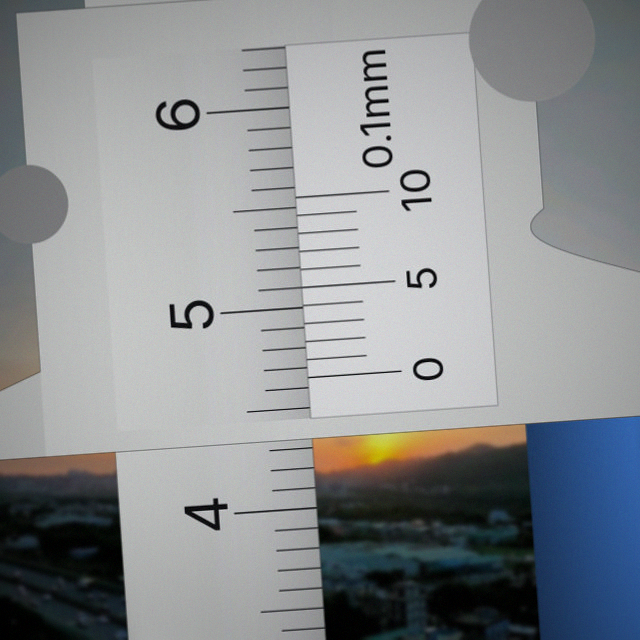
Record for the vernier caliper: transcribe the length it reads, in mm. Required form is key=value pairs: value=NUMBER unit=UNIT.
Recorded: value=46.5 unit=mm
